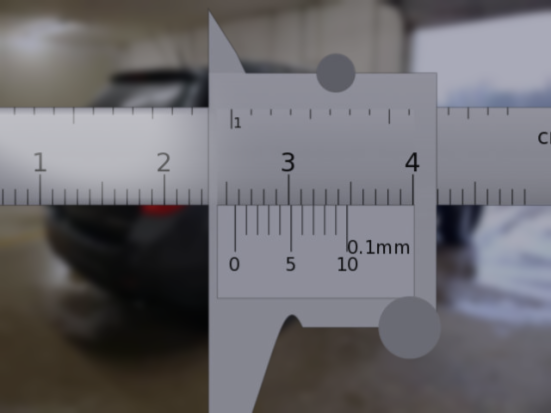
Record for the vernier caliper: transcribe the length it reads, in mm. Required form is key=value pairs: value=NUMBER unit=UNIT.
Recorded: value=25.7 unit=mm
